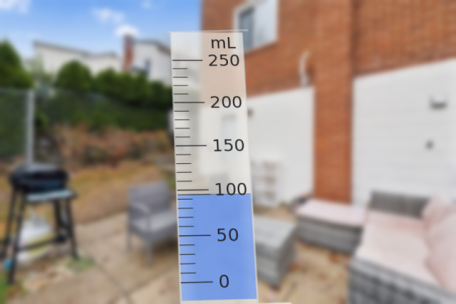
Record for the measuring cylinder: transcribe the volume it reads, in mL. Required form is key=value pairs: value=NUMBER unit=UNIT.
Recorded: value=95 unit=mL
